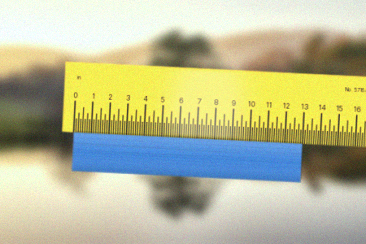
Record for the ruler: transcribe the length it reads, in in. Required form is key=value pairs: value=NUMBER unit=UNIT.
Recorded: value=13 unit=in
